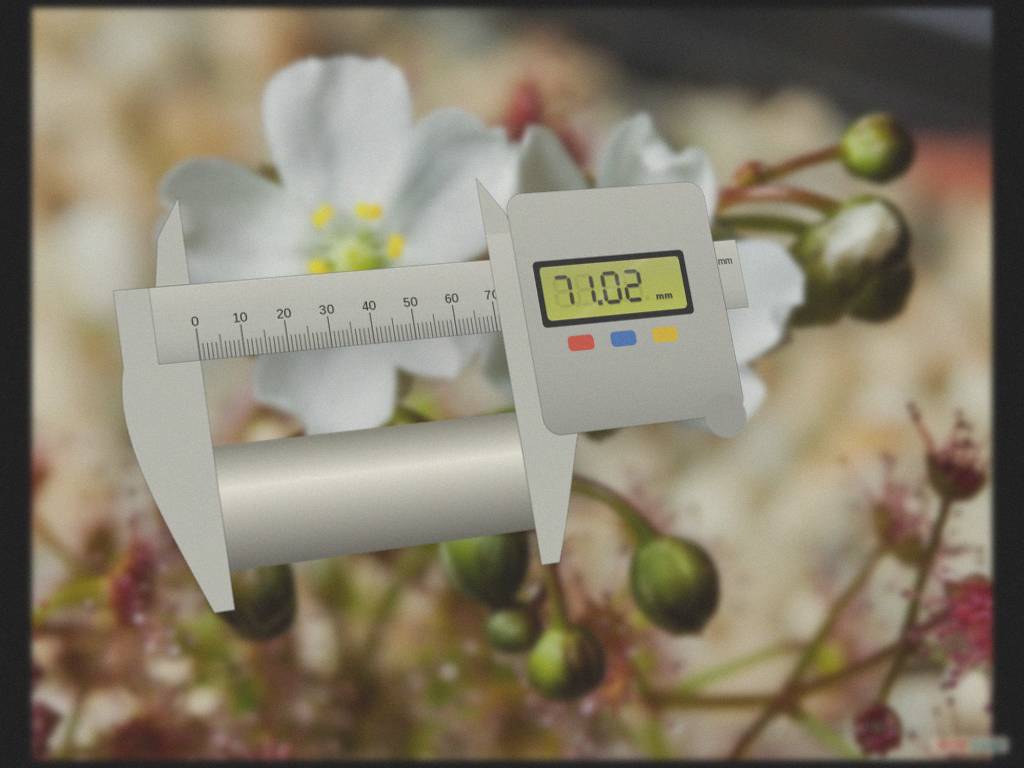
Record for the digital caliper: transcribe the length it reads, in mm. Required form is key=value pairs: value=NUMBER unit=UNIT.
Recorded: value=71.02 unit=mm
